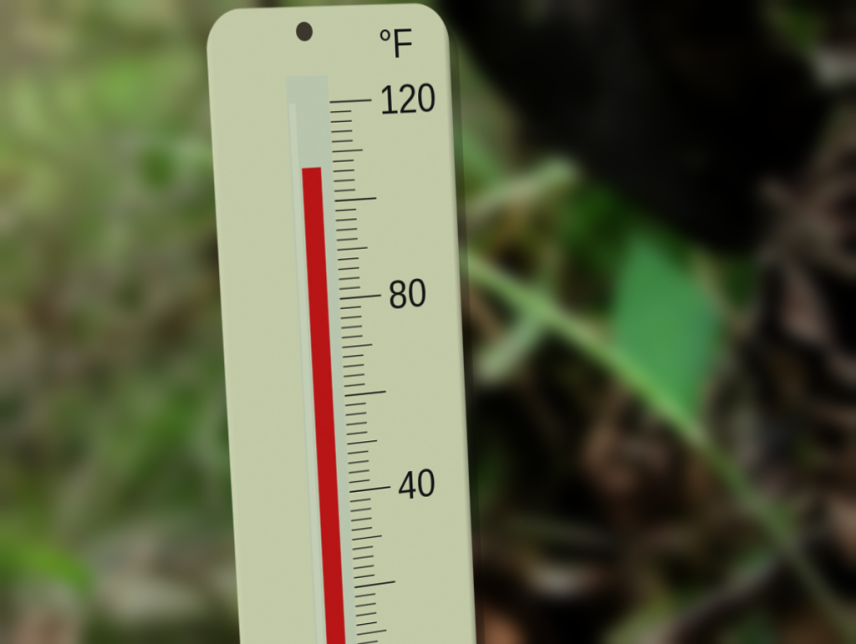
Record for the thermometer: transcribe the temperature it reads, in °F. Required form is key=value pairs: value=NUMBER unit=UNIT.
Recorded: value=107 unit=°F
